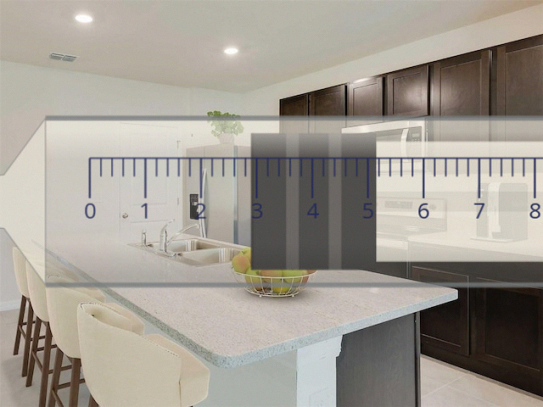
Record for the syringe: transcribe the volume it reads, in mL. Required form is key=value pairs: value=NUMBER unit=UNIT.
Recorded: value=2.9 unit=mL
